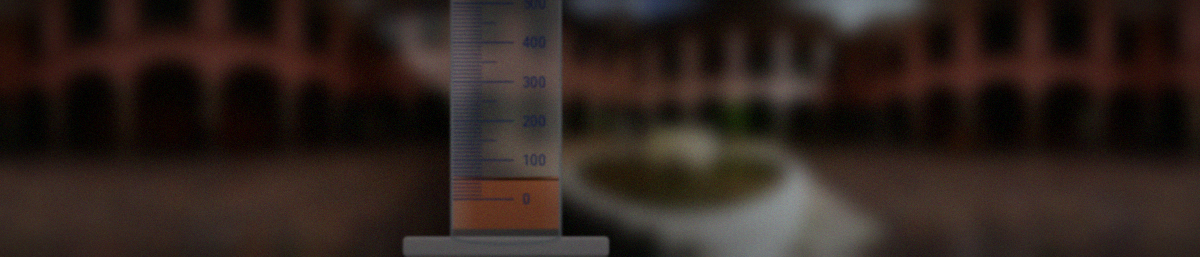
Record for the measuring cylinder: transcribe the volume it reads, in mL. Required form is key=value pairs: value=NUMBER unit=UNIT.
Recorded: value=50 unit=mL
